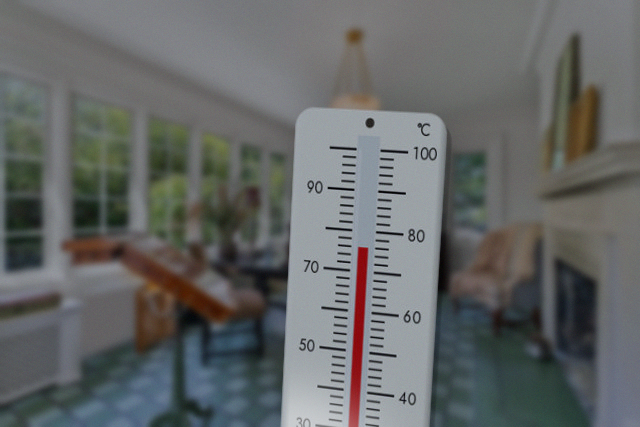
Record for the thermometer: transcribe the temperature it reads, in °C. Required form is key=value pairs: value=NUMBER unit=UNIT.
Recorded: value=76 unit=°C
